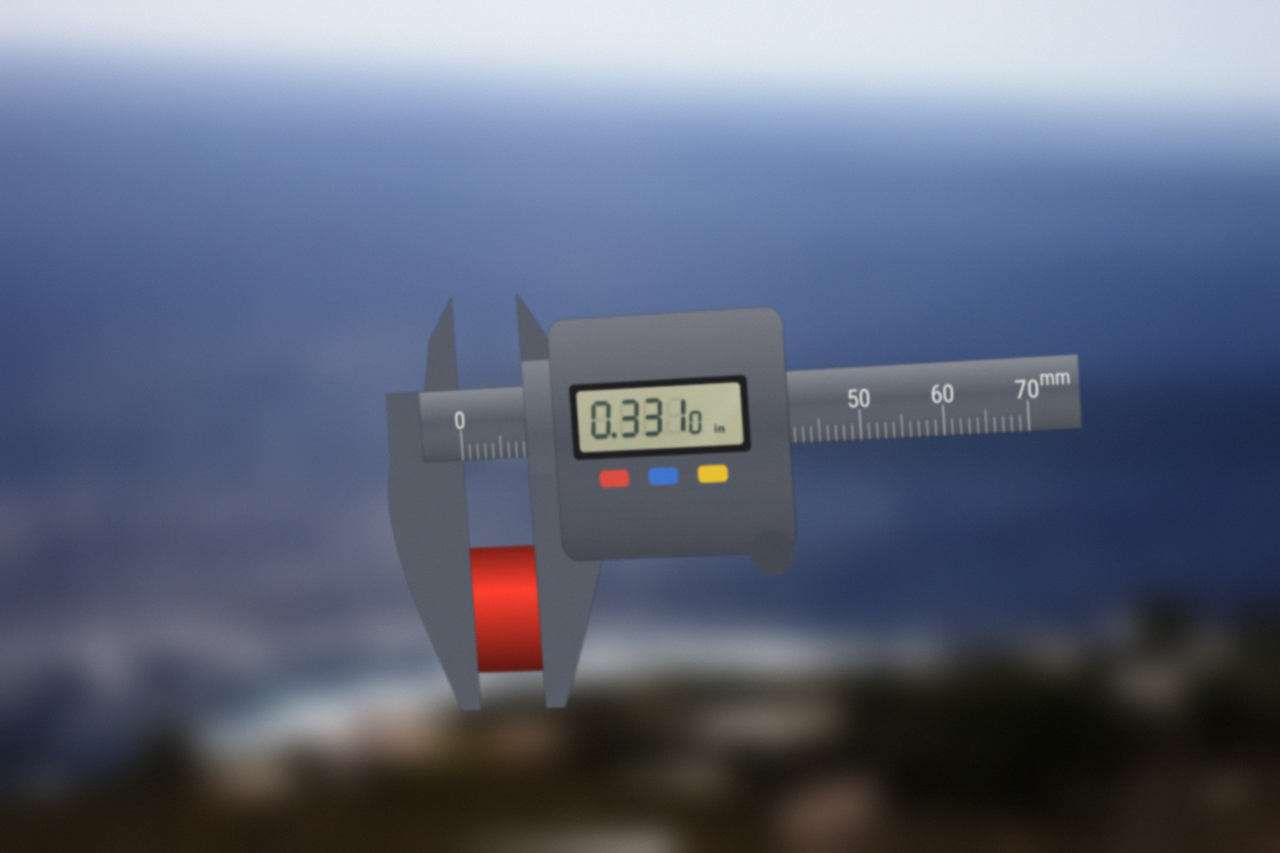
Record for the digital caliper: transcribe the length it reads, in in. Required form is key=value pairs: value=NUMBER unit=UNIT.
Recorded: value=0.3310 unit=in
